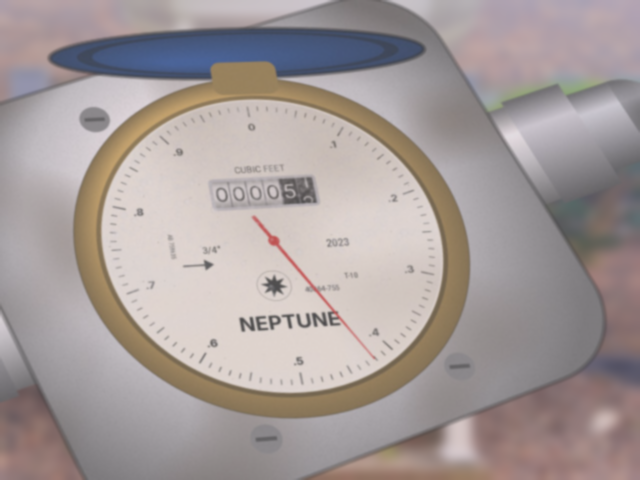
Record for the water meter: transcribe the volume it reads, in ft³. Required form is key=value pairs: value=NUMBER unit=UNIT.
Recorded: value=51.42 unit=ft³
